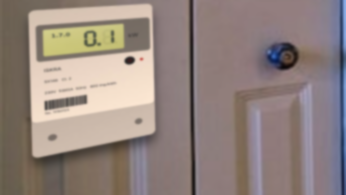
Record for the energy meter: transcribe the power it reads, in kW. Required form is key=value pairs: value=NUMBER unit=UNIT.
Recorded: value=0.1 unit=kW
